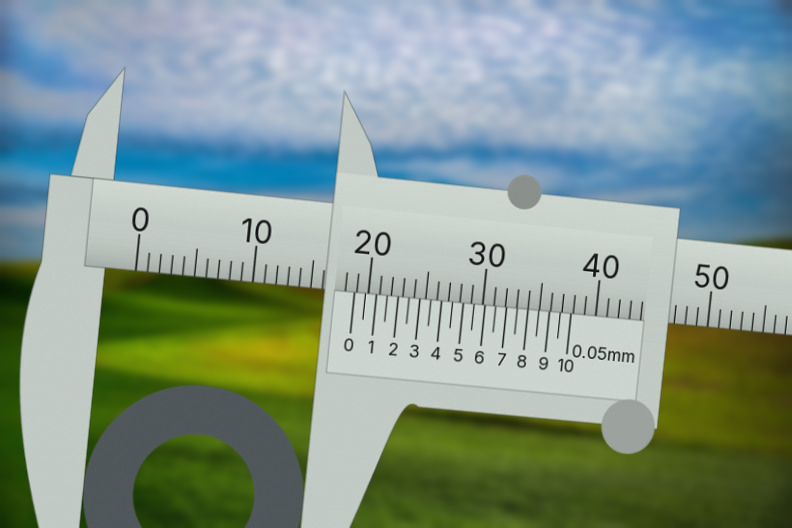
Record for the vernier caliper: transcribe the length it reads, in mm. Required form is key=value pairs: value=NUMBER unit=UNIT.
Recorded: value=18.8 unit=mm
